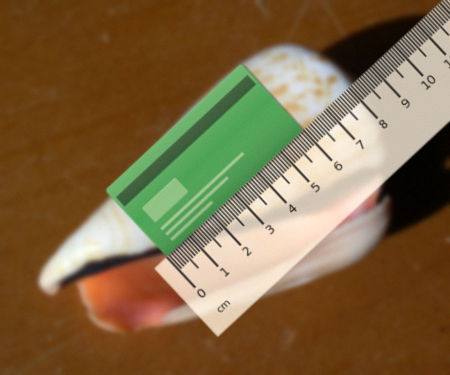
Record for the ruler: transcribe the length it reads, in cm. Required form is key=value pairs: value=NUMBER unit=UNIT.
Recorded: value=6 unit=cm
